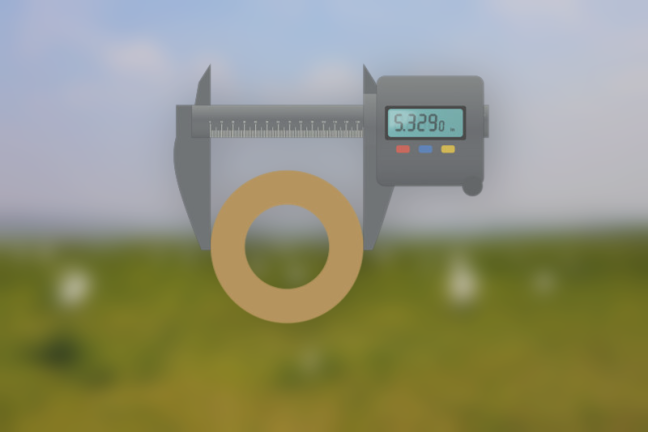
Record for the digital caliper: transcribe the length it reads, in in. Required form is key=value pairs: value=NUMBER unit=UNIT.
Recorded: value=5.3290 unit=in
